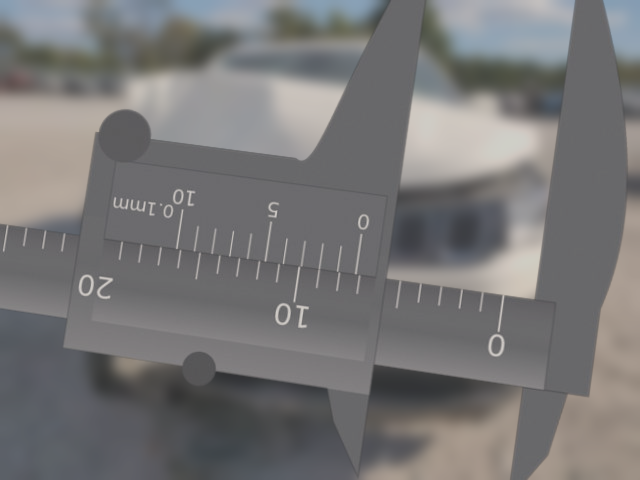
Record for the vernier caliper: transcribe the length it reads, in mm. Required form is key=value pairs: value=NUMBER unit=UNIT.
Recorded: value=7.2 unit=mm
